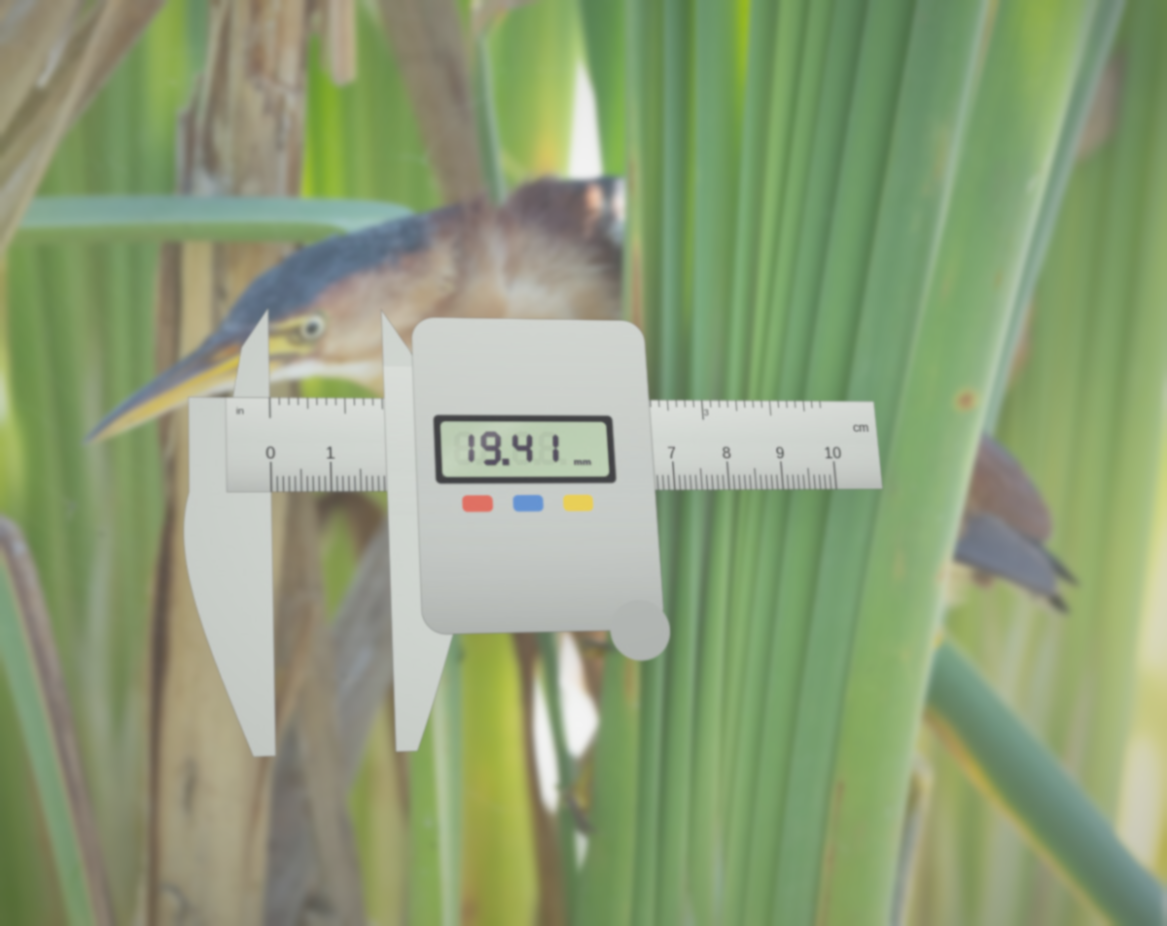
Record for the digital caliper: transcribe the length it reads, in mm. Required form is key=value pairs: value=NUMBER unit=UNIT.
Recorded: value=19.41 unit=mm
